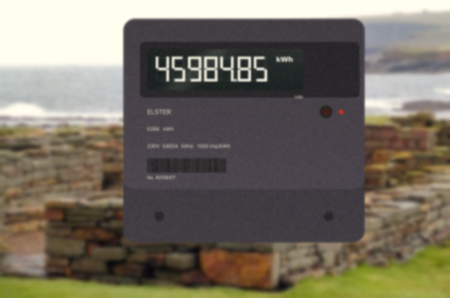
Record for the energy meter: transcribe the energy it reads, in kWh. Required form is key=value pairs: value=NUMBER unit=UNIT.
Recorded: value=45984.85 unit=kWh
